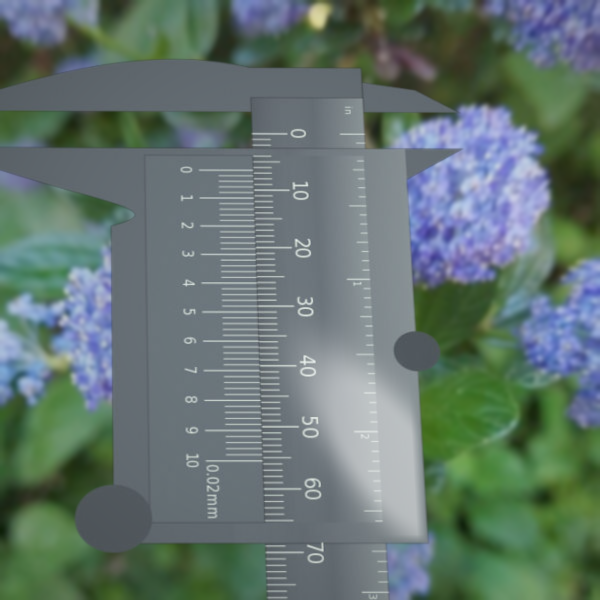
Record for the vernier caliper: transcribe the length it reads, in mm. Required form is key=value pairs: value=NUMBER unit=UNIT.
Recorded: value=6.5 unit=mm
